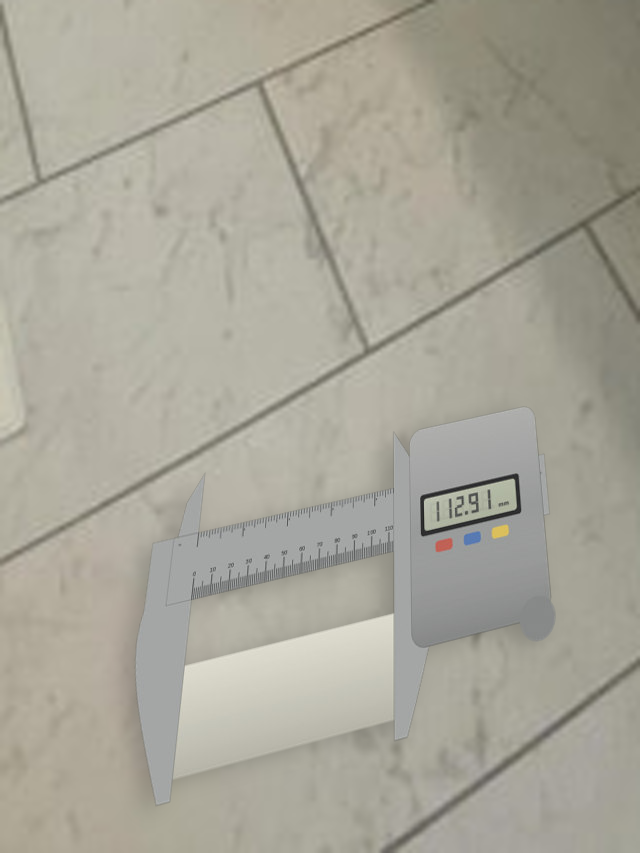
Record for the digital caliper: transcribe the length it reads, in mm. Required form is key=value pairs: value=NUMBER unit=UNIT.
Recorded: value=112.91 unit=mm
